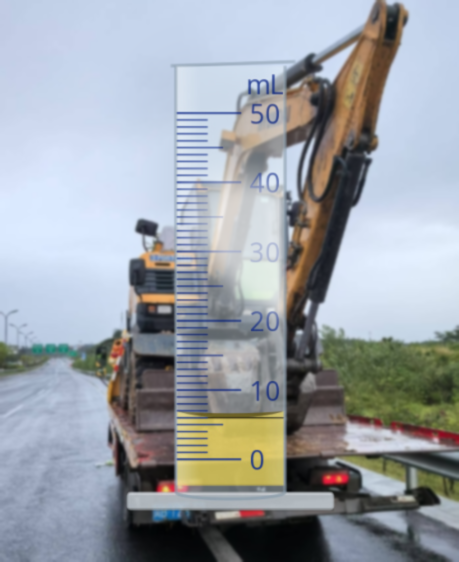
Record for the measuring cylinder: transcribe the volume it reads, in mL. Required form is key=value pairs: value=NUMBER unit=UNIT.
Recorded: value=6 unit=mL
